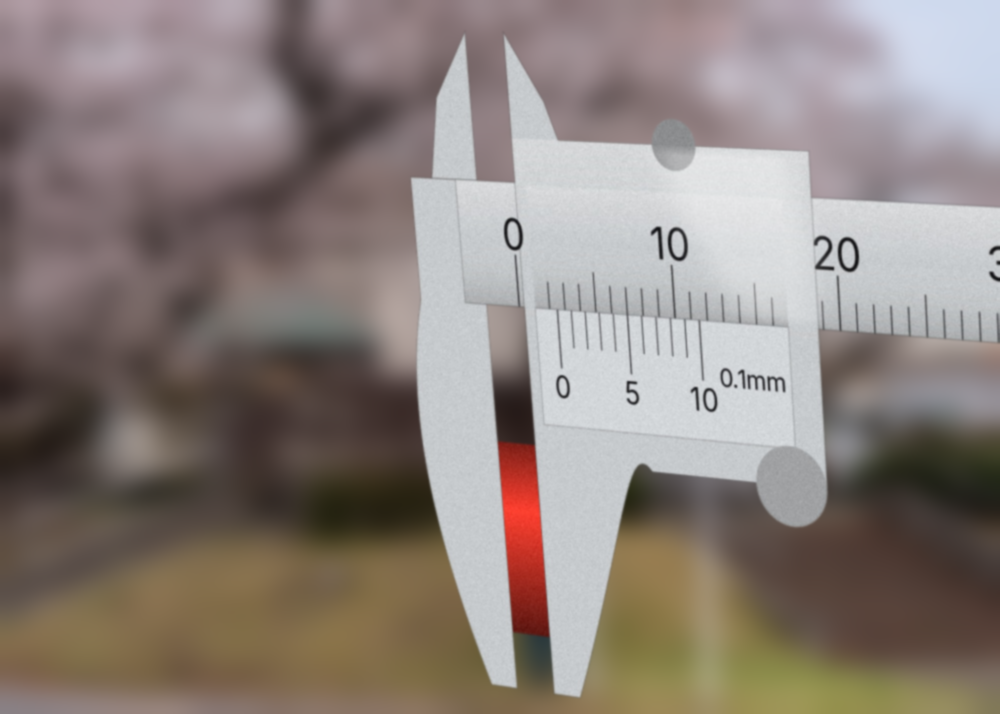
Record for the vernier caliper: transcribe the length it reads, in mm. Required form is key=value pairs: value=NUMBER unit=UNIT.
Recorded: value=2.5 unit=mm
